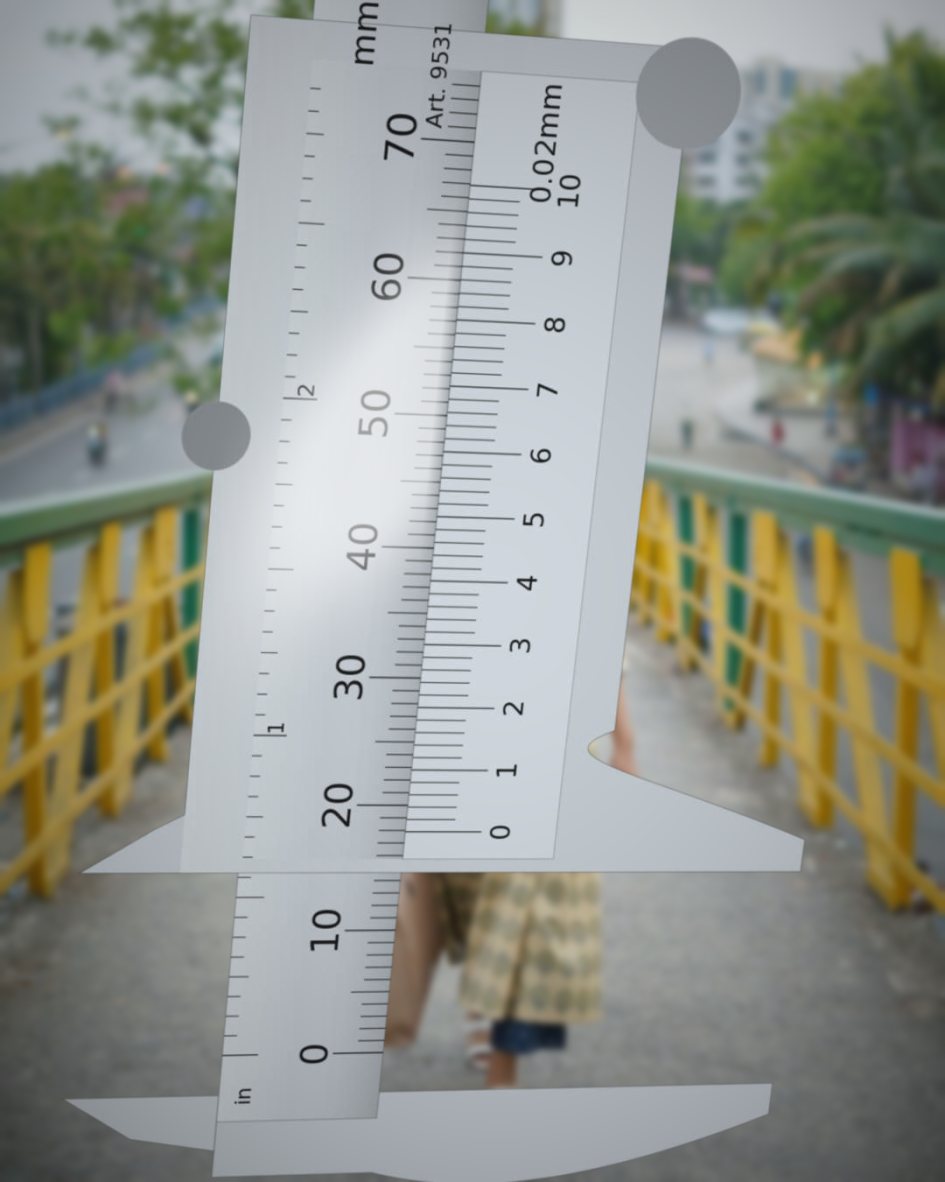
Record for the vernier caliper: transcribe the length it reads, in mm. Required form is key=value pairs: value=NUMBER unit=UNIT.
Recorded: value=17.9 unit=mm
